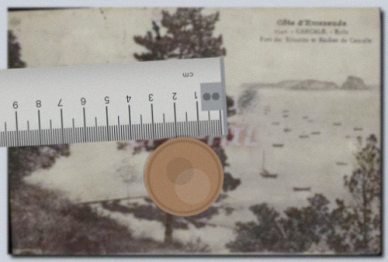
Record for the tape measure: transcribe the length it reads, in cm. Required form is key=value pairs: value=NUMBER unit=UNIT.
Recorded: value=3.5 unit=cm
